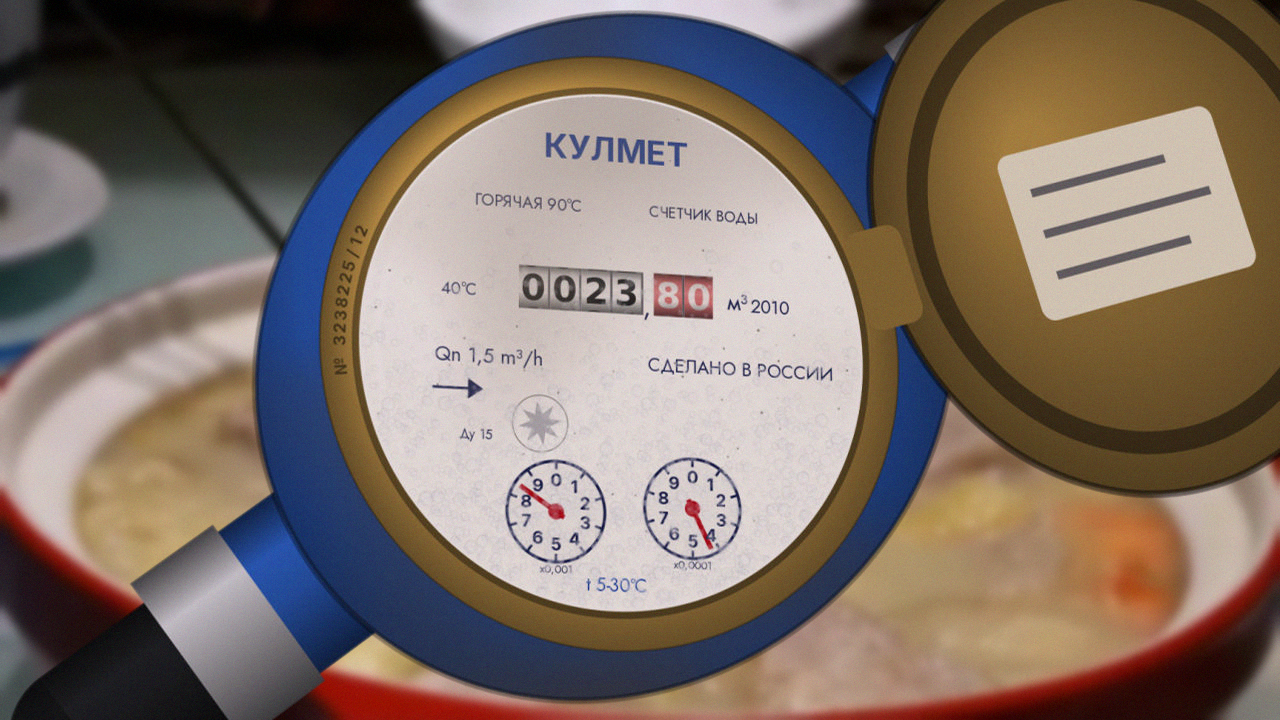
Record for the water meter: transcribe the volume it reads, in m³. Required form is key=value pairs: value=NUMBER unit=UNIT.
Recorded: value=23.8084 unit=m³
